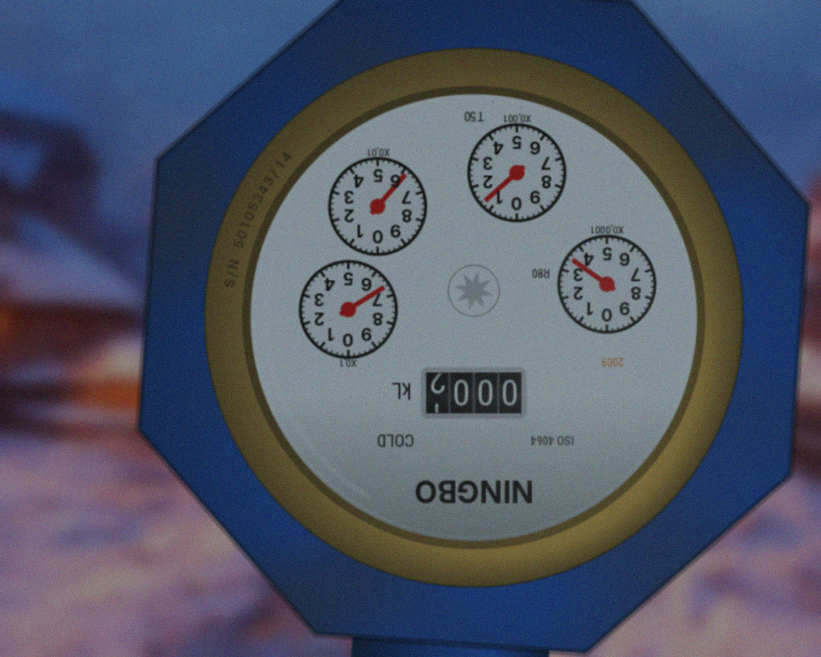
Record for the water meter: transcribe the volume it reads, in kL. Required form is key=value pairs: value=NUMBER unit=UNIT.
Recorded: value=1.6613 unit=kL
